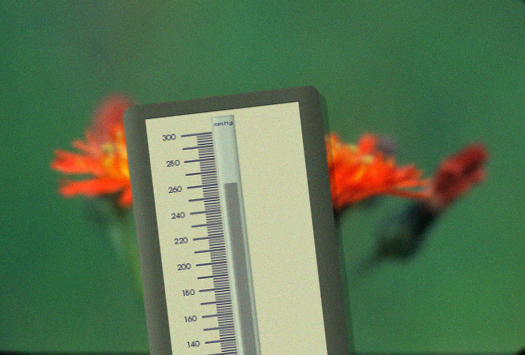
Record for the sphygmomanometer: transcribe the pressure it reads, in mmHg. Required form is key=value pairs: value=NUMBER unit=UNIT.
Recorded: value=260 unit=mmHg
